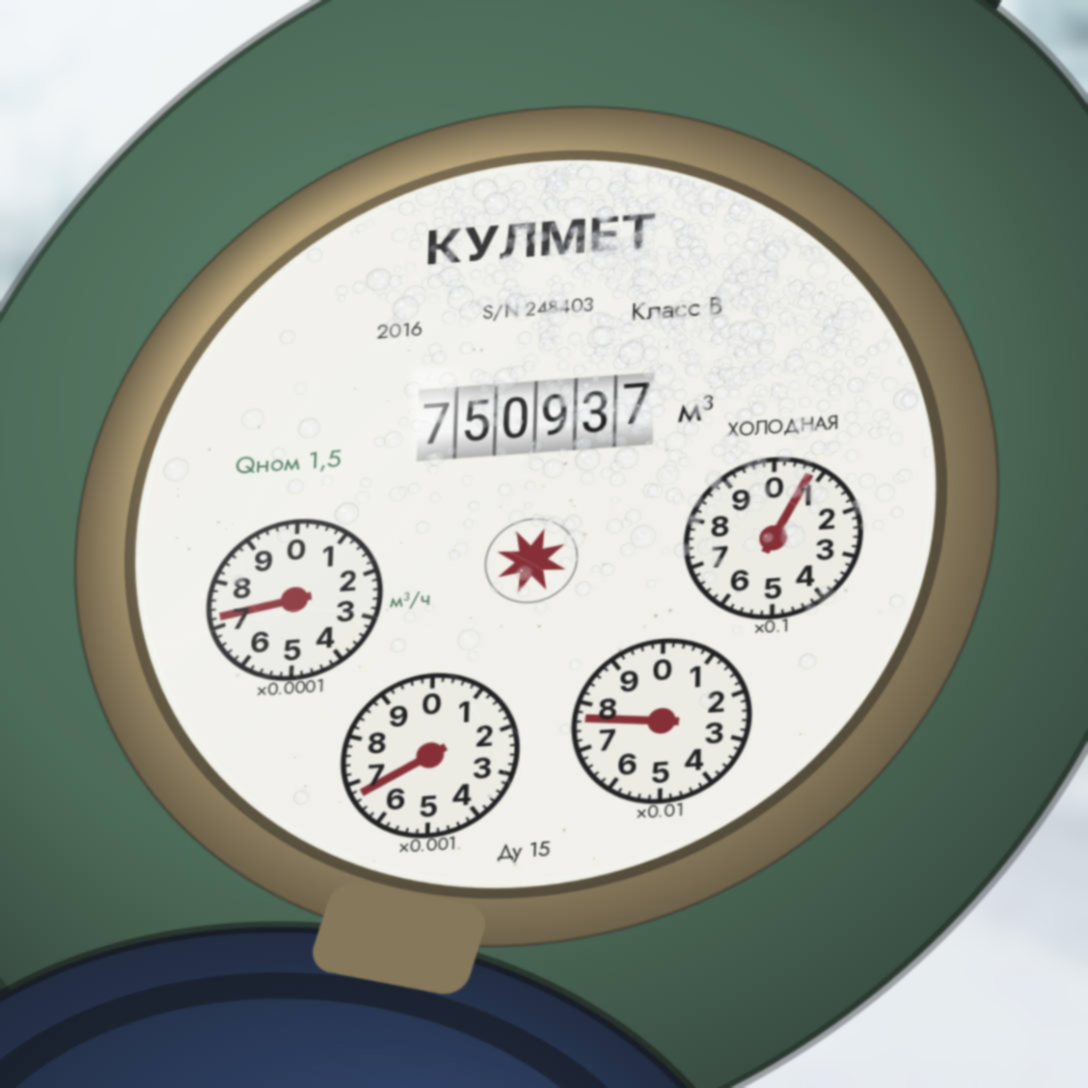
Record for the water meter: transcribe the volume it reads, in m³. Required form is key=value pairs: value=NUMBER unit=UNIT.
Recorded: value=750937.0767 unit=m³
